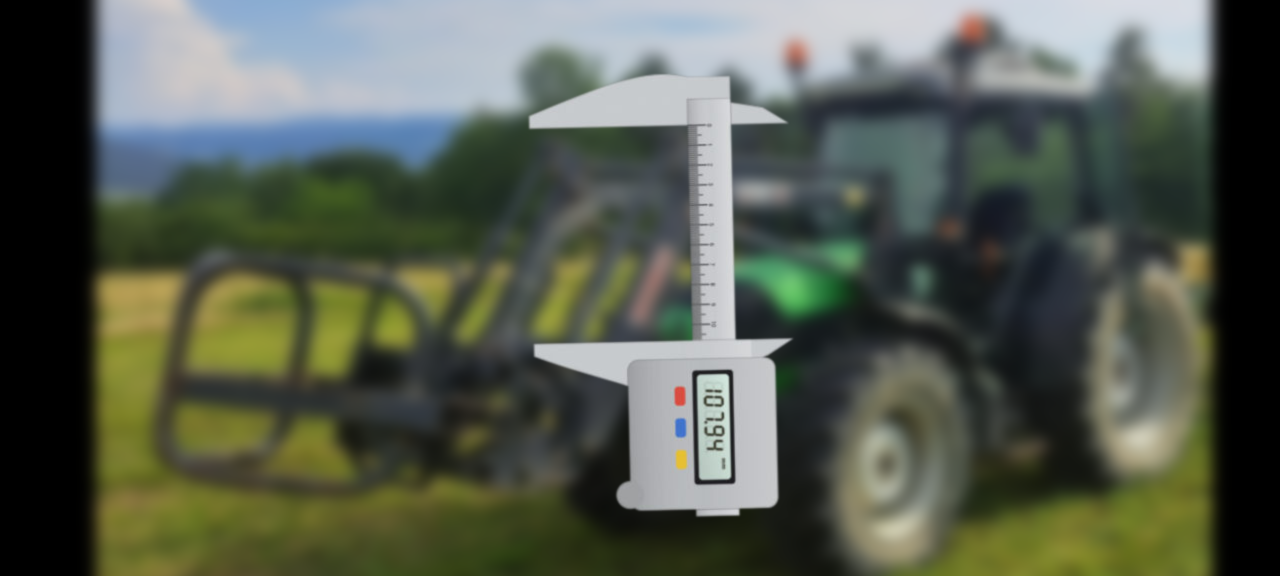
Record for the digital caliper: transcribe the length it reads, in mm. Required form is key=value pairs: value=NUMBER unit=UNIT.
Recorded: value=107.94 unit=mm
